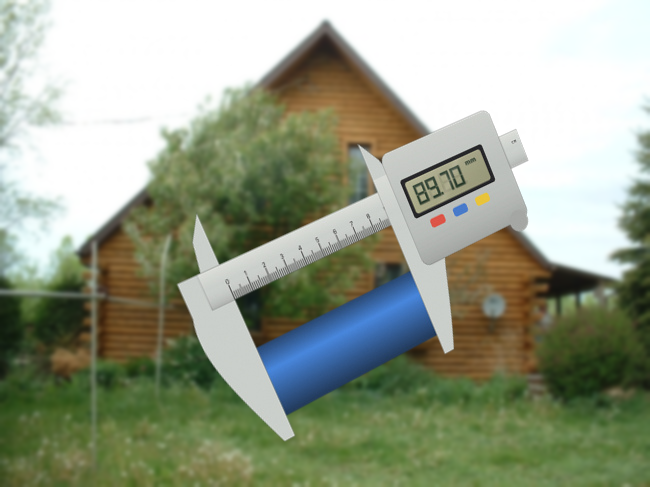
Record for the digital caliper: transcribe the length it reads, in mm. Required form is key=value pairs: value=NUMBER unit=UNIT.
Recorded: value=89.70 unit=mm
